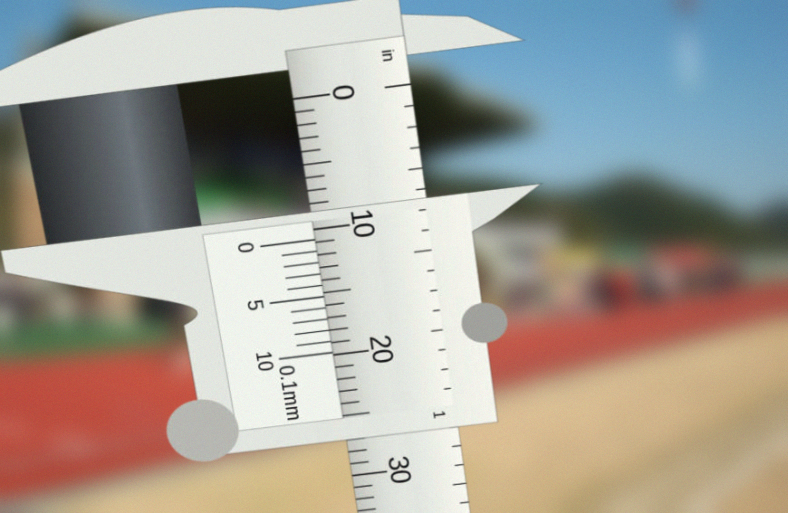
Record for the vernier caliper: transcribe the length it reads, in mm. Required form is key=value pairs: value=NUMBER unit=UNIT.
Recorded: value=10.8 unit=mm
